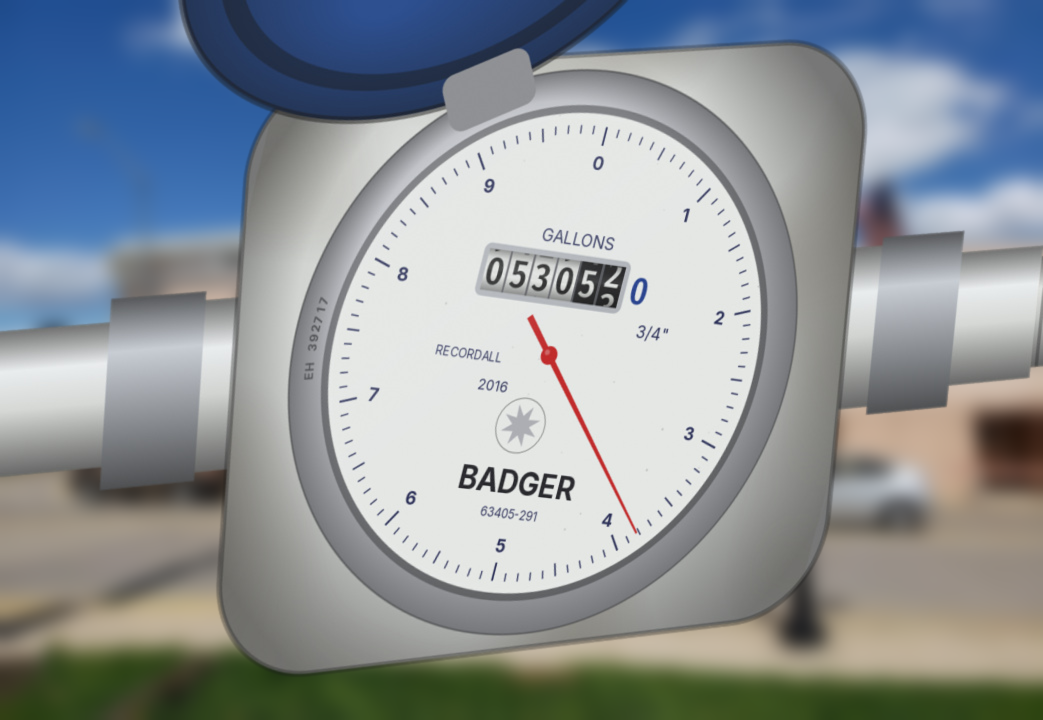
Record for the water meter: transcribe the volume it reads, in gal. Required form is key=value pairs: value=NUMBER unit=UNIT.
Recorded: value=530523.8 unit=gal
